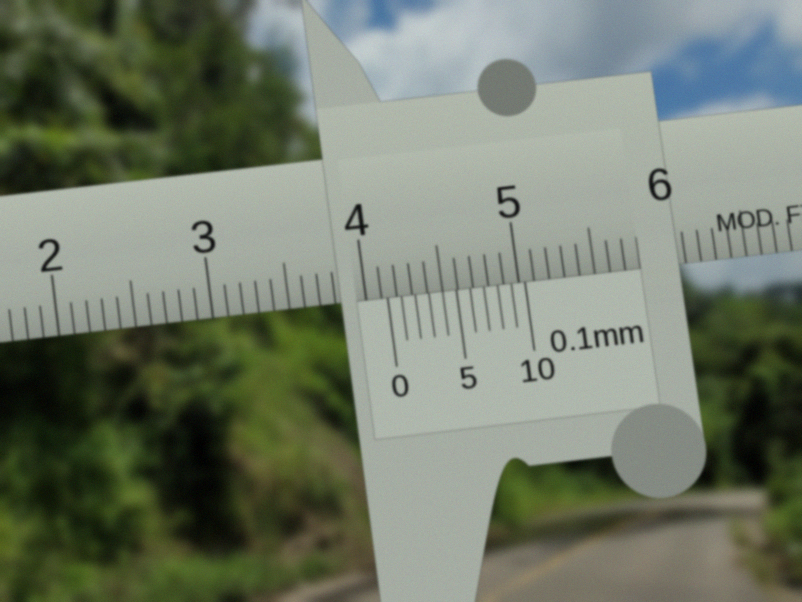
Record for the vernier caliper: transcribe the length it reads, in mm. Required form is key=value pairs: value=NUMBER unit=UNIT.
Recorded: value=41.4 unit=mm
